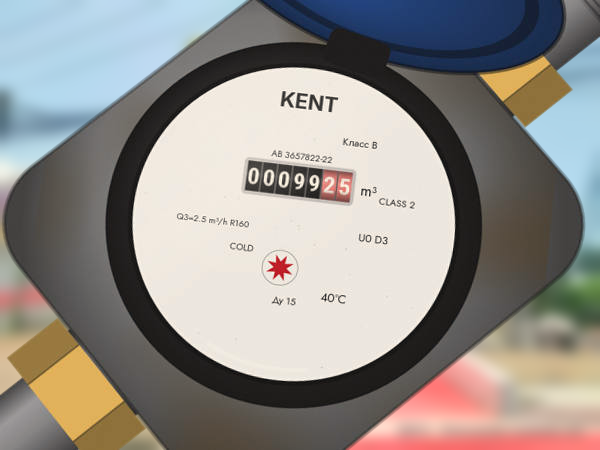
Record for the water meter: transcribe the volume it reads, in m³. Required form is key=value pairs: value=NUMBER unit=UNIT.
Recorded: value=99.25 unit=m³
